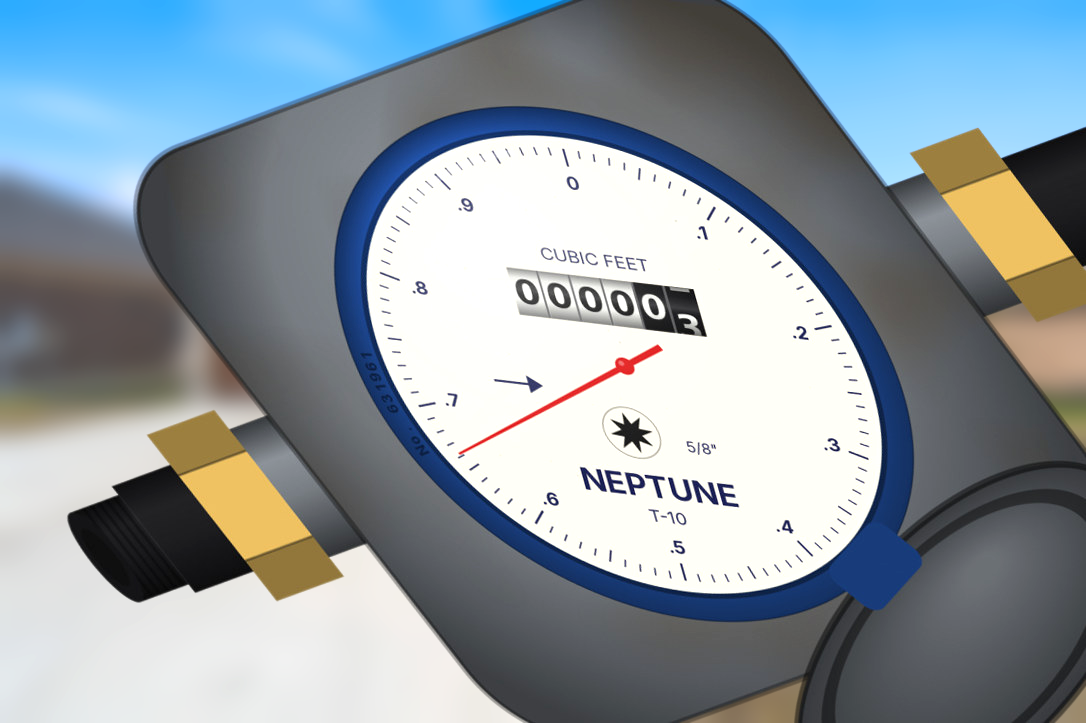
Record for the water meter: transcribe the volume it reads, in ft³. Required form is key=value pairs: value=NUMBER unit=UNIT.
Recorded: value=2.66 unit=ft³
